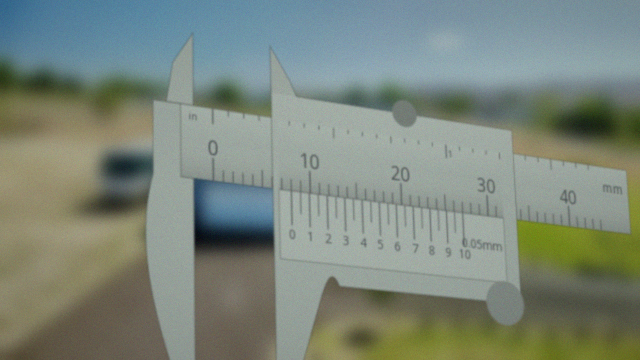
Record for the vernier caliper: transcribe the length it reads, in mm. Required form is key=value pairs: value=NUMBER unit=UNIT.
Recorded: value=8.0 unit=mm
